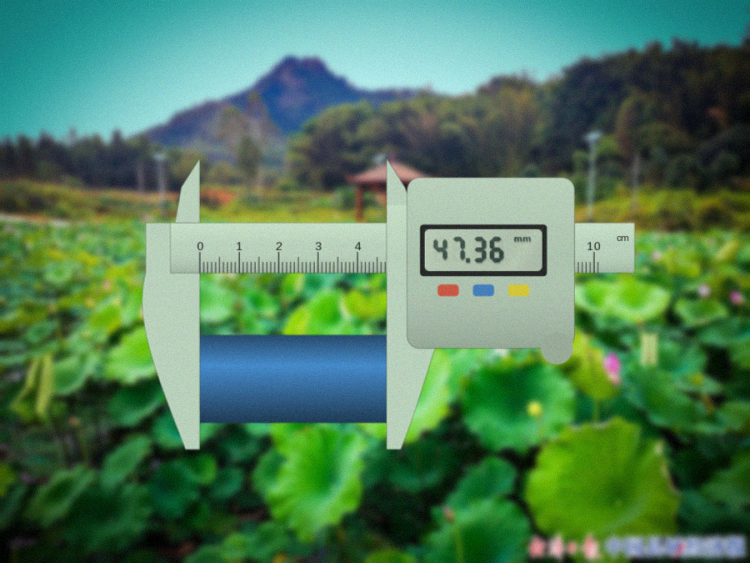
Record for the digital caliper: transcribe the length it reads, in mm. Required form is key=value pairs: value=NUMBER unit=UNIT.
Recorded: value=47.36 unit=mm
